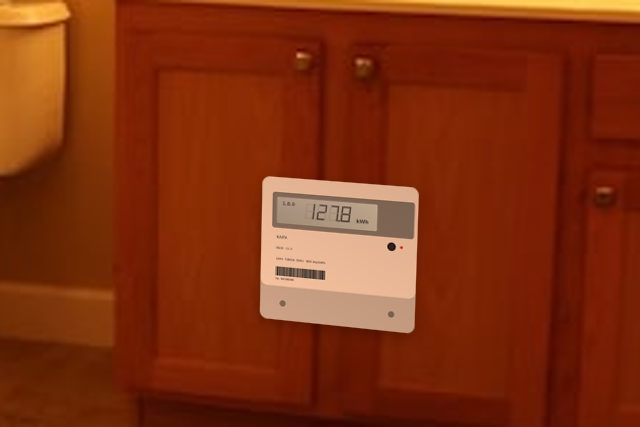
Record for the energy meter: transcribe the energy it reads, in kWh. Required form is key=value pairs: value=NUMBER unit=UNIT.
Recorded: value=127.8 unit=kWh
